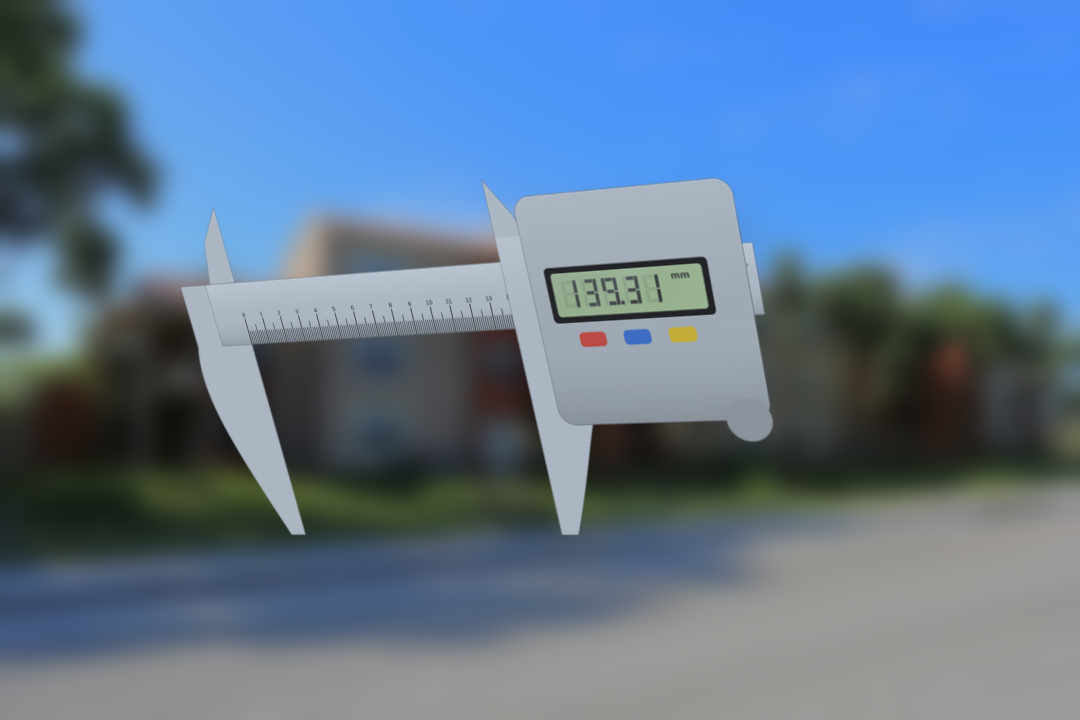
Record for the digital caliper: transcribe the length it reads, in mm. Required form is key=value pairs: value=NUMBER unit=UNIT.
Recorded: value=139.31 unit=mm
